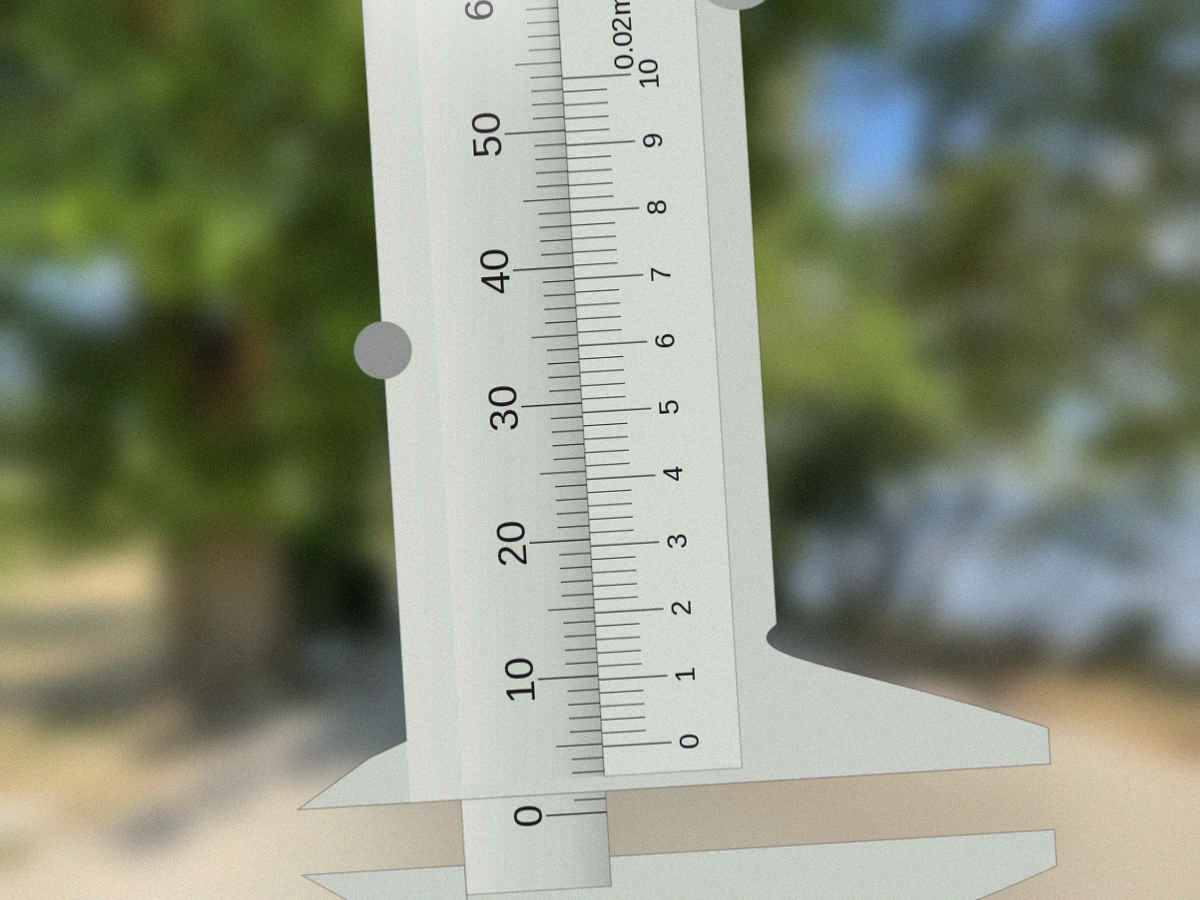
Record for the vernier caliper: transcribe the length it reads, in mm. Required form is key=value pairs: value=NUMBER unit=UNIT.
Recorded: value=4.8 unit=mm
